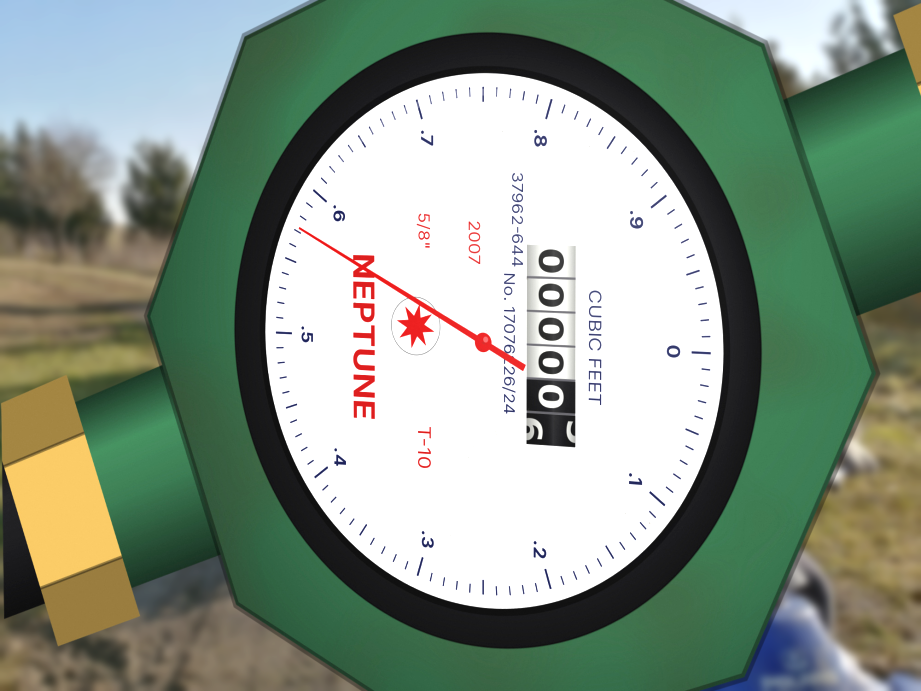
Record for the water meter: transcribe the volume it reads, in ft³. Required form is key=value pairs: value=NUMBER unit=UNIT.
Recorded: value=5.57 unit=ft³
